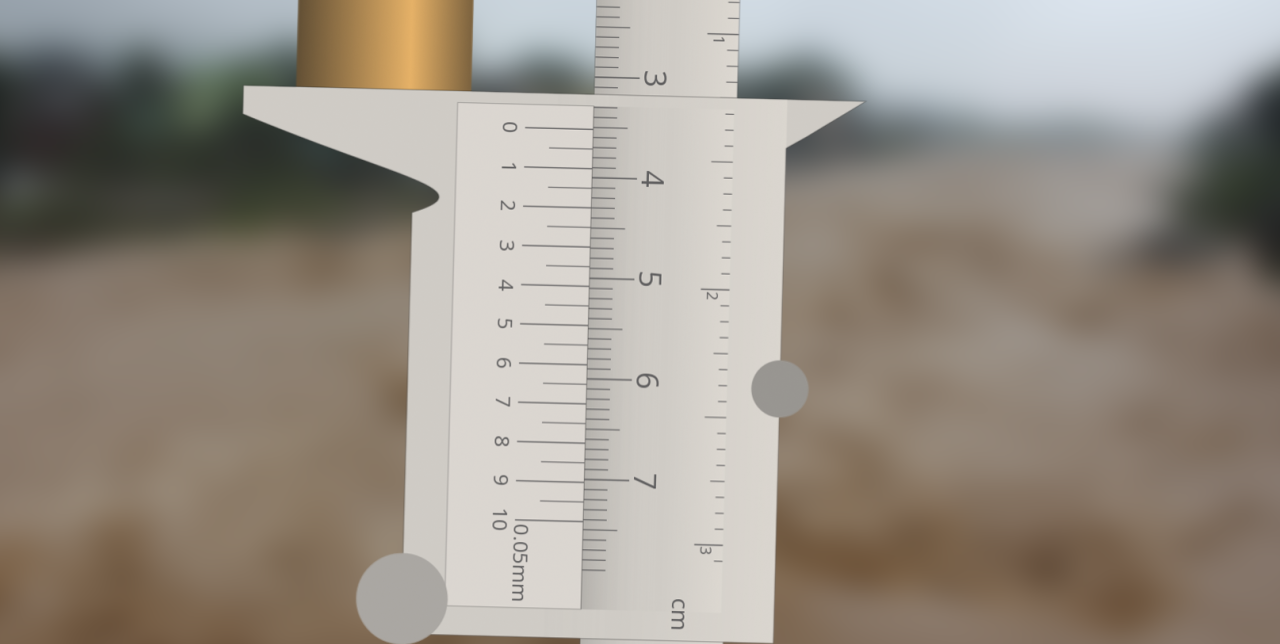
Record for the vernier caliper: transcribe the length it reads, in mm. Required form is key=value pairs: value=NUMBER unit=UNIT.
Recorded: value=35.2 unit=mm
